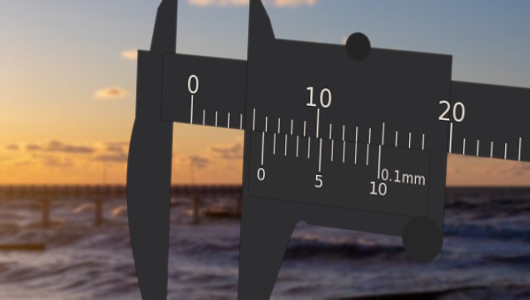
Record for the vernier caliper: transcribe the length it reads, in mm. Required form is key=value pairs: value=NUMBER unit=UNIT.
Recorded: value=5.8 unit=mm
